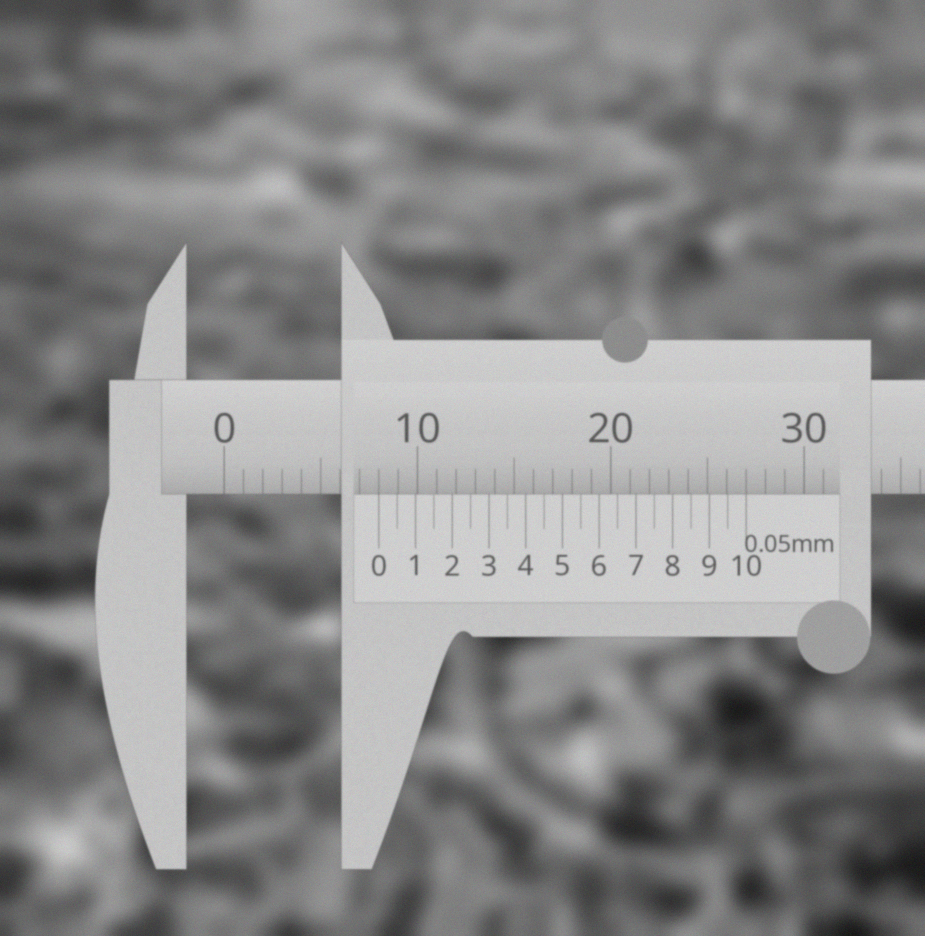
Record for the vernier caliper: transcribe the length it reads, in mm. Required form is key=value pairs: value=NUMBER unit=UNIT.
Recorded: value=8.0 unit=mm
